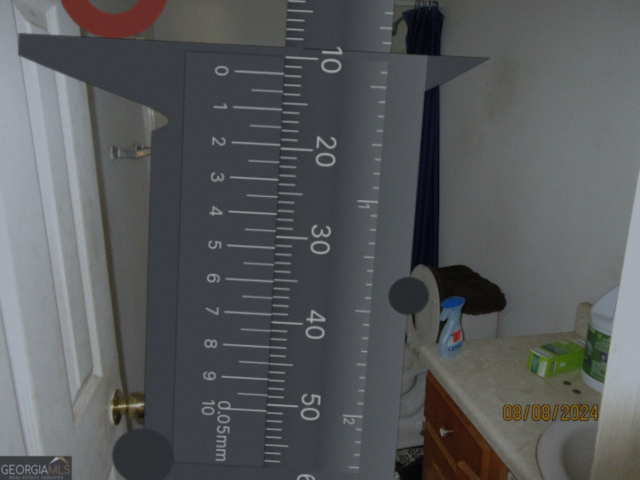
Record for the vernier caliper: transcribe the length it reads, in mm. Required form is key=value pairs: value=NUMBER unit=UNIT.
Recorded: value=11.8 unit=mm
